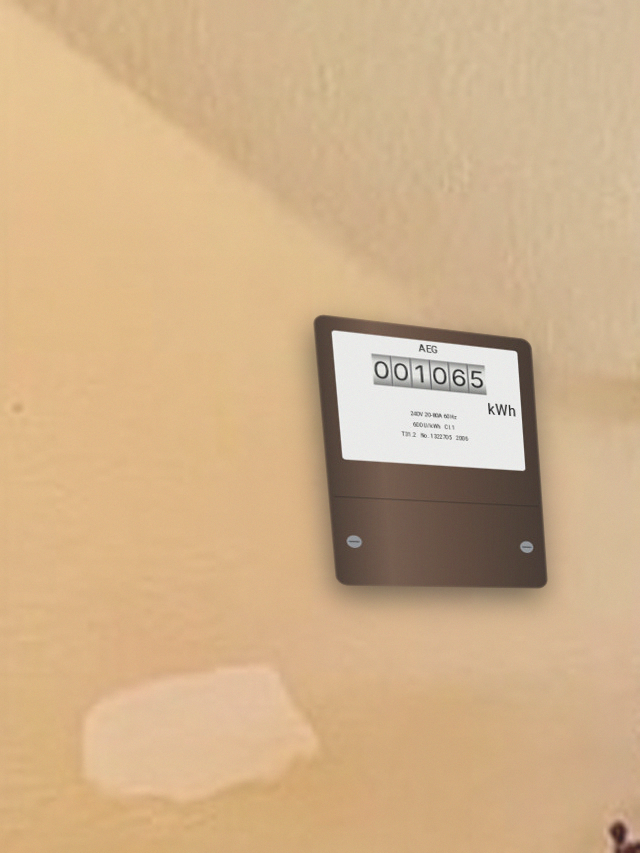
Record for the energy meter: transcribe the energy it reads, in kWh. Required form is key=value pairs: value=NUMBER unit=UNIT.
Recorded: value=1065 unit=kWh
